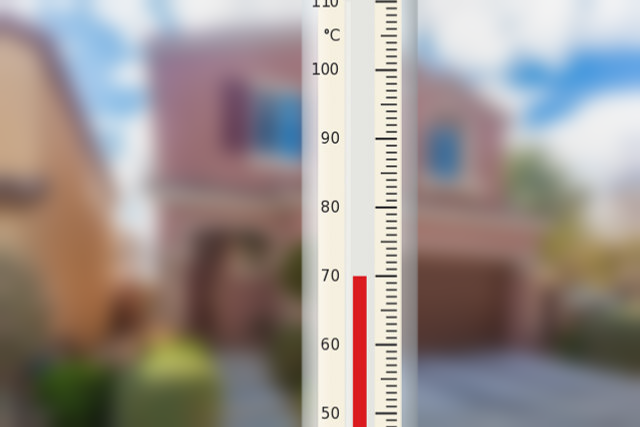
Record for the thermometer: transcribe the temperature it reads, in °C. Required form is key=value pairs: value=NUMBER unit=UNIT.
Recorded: value=70 unit=°C
